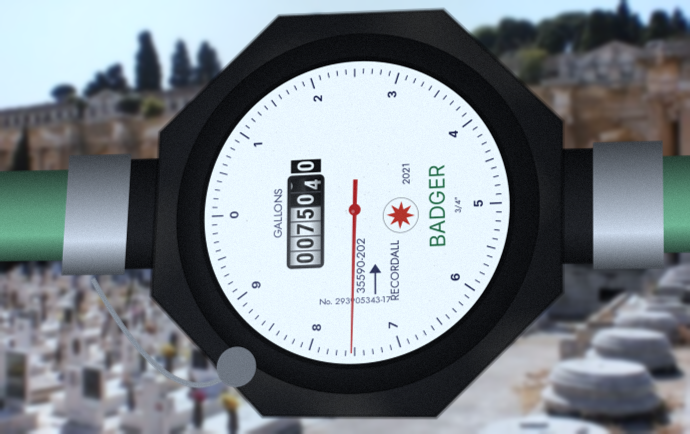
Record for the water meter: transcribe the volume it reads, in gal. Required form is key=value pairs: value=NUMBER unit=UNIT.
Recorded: value=75037.5 unit=gal
